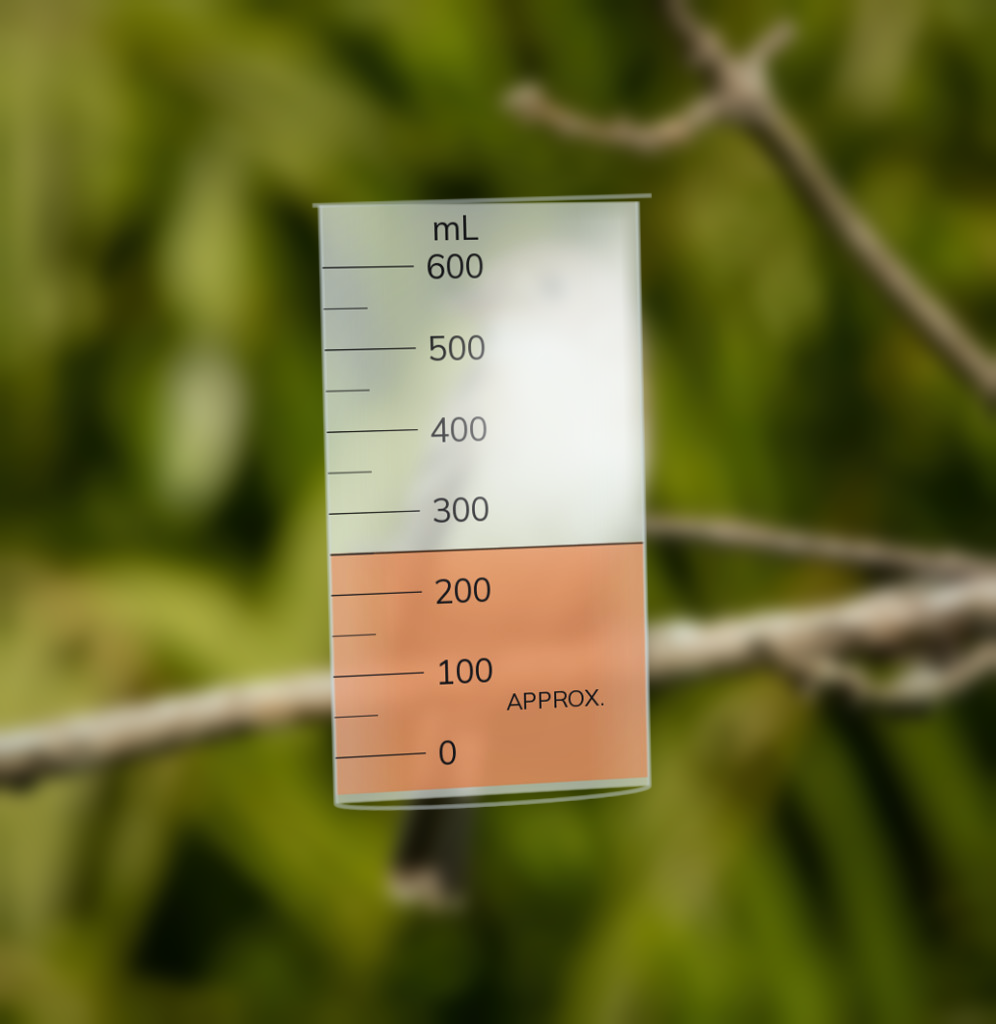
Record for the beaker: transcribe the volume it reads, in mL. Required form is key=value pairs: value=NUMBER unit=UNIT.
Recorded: value=250 unit=mL
